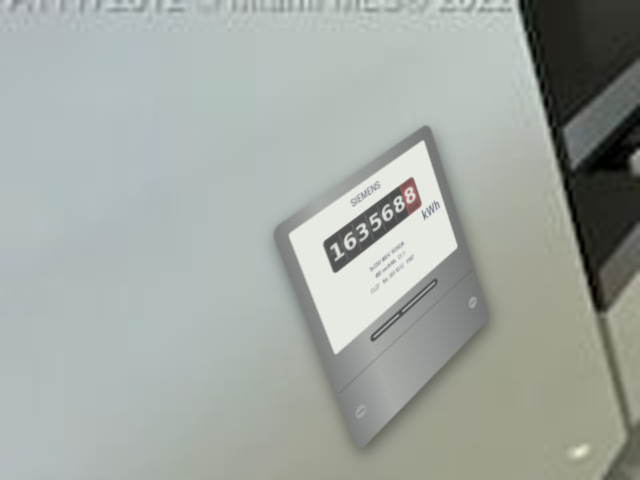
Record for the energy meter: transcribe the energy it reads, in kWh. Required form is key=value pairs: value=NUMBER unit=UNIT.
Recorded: value=163568.8 unit=kWh
